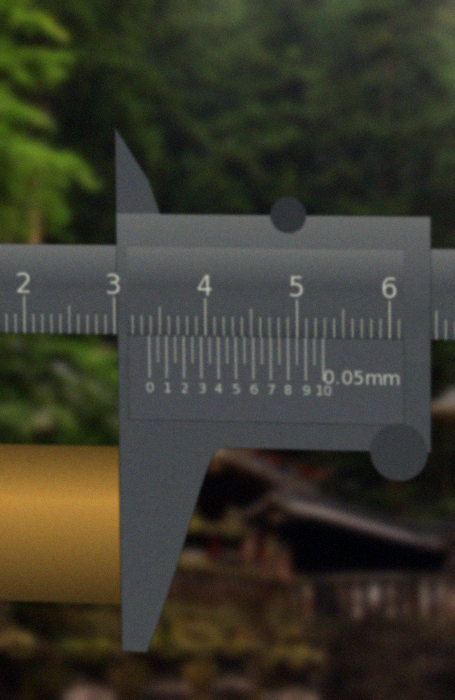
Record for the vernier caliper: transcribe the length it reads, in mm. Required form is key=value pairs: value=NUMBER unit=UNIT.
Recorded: value=33.8 unit=mm
